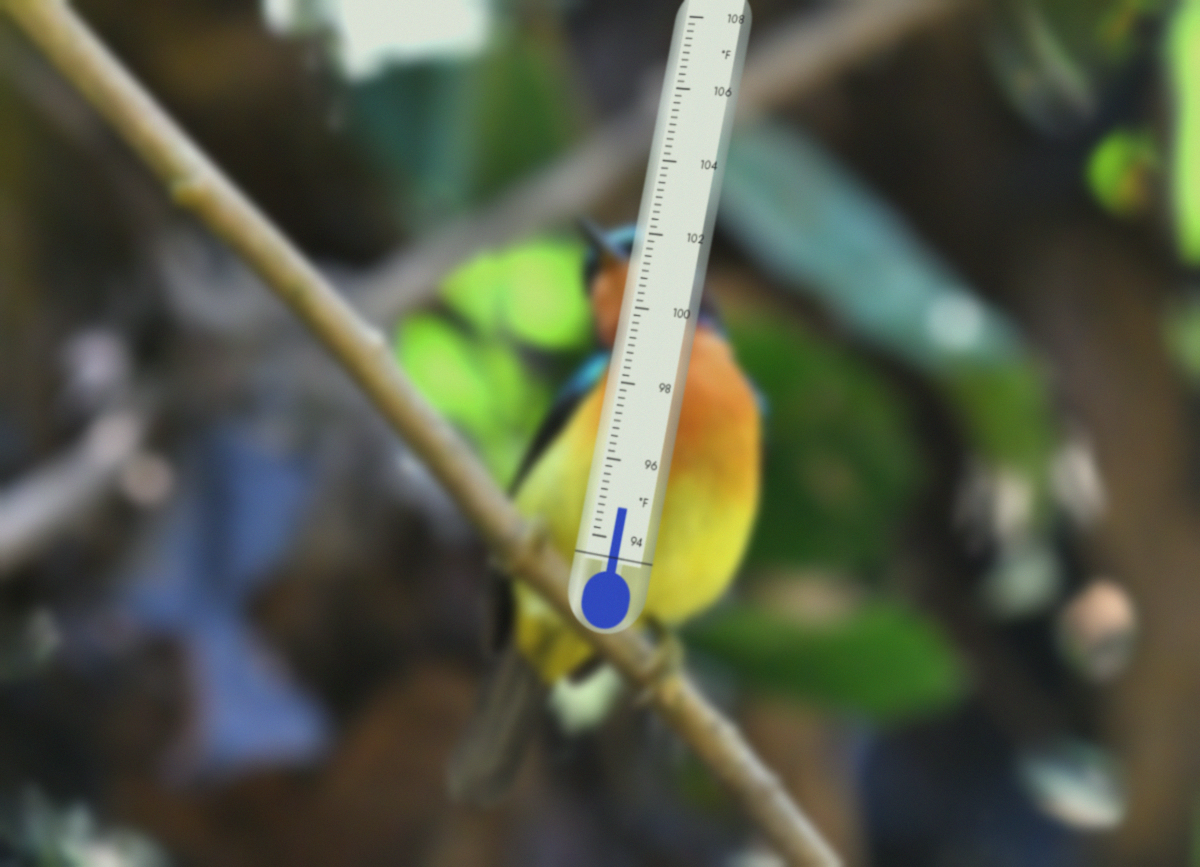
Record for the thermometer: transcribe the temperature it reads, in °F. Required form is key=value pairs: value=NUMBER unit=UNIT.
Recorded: value=94.8 unit=°F
